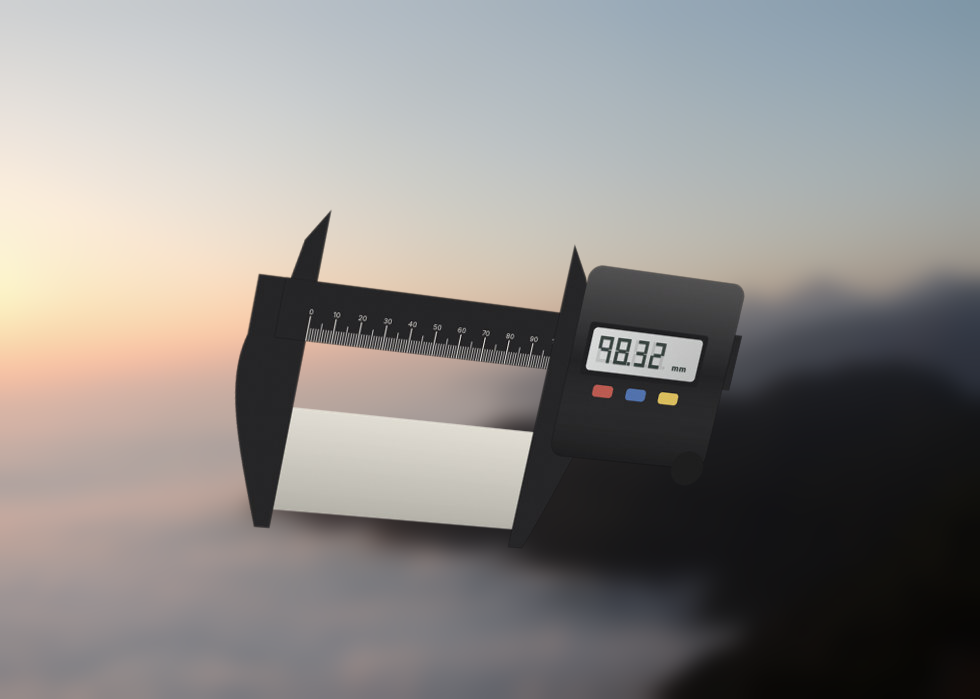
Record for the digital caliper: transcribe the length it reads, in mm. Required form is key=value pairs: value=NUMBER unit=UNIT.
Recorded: value=98.32 unit=mm
